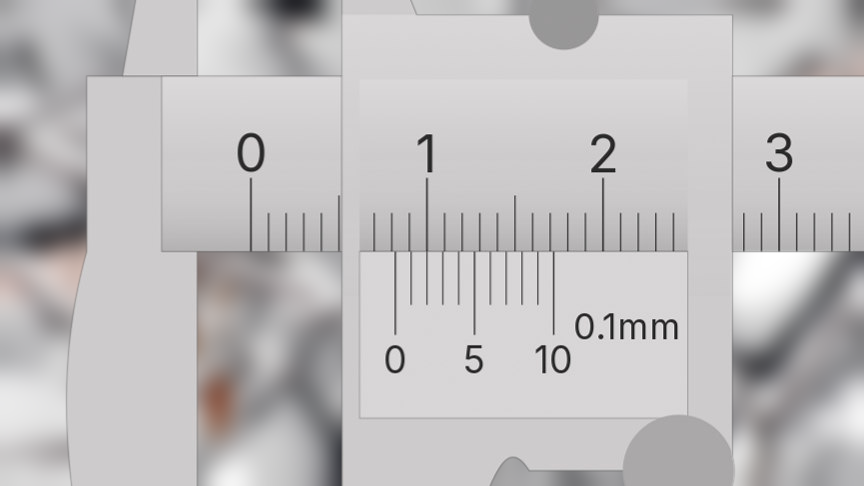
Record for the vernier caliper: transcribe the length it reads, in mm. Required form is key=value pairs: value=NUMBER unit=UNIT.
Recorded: value=8.2 unit=mm
